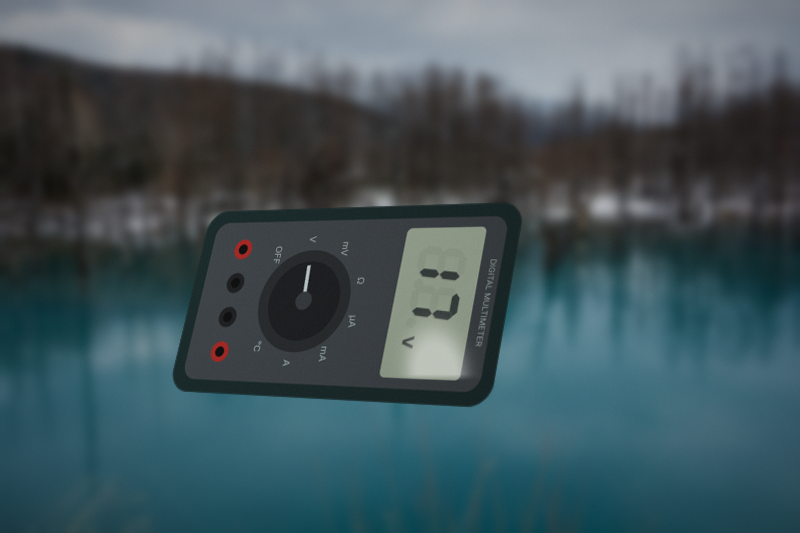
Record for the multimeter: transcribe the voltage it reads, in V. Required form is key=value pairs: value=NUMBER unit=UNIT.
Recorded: value=17 unit=V
